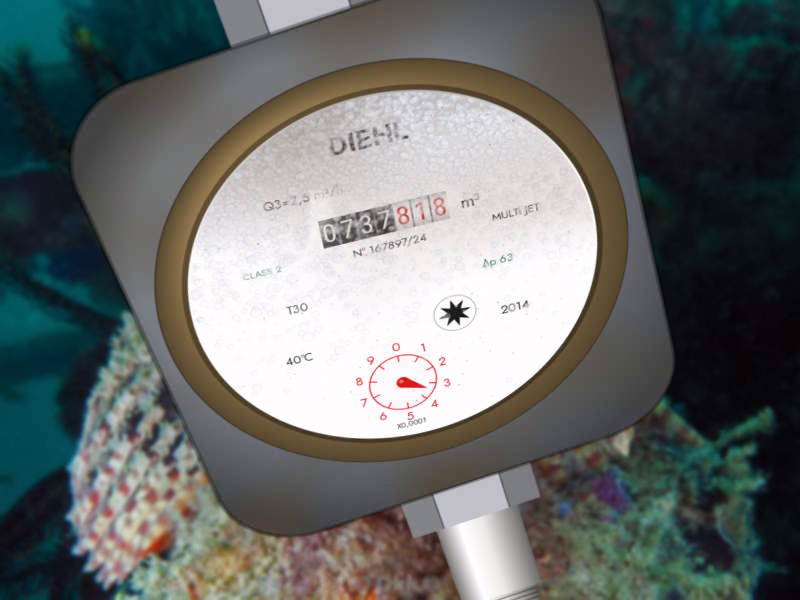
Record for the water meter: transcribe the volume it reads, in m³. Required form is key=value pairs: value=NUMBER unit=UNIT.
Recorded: value=737.8183 unit=m³
